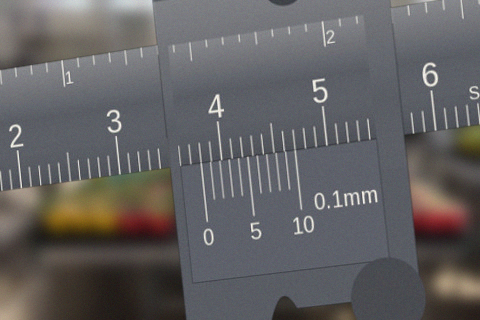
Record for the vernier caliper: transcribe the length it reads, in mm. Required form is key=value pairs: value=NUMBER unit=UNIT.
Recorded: value=38.0 unit=mm
